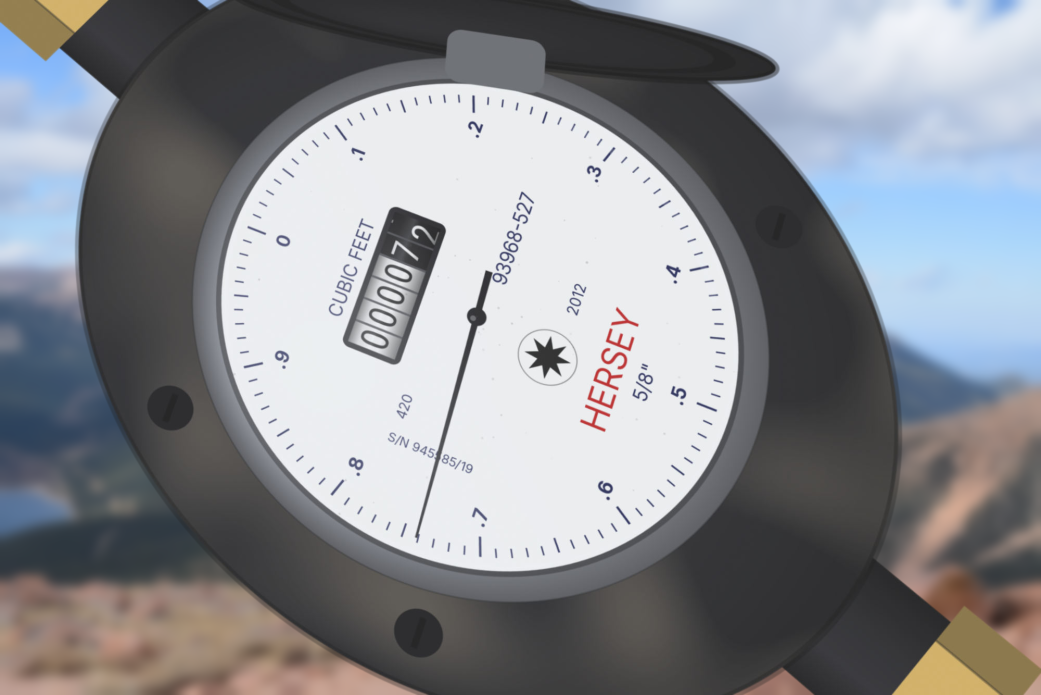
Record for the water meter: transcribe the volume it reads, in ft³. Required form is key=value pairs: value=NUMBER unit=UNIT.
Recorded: value=71.74 unit=ft³
